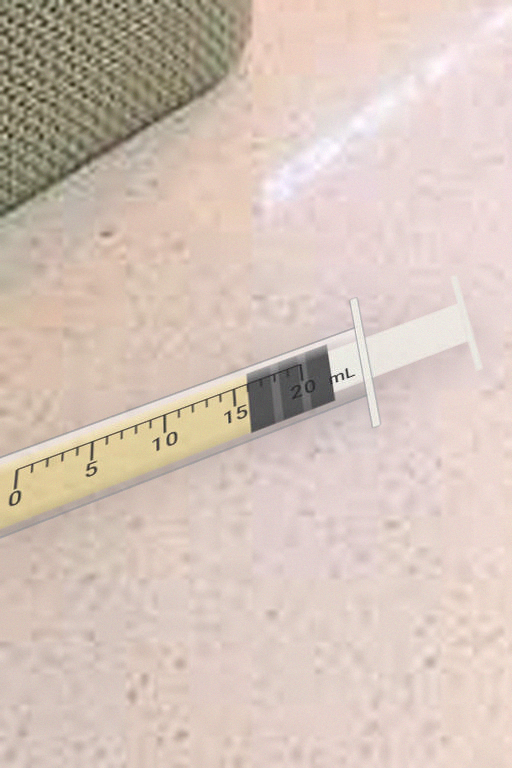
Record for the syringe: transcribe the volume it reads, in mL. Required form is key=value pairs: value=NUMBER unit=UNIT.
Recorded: value=16 unit=mL
